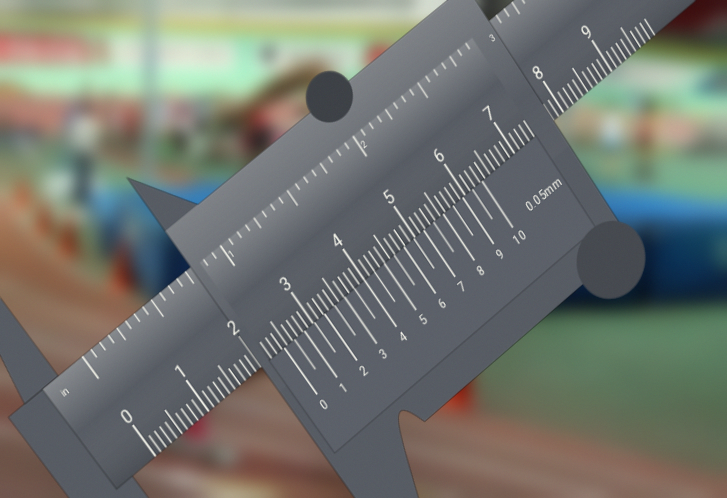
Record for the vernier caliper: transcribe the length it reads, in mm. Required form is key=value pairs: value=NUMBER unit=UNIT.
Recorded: value=24.4 unit=mm
